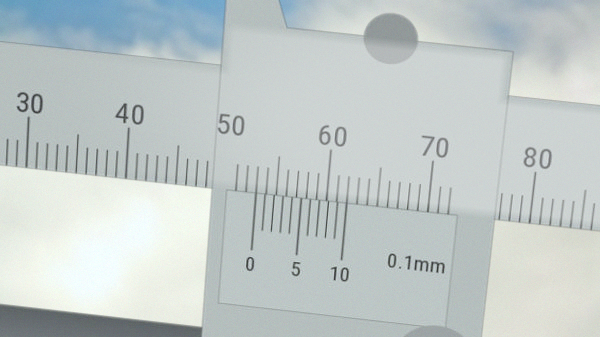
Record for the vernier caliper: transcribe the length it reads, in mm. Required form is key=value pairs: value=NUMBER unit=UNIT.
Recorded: value=53.0 unit=mm
